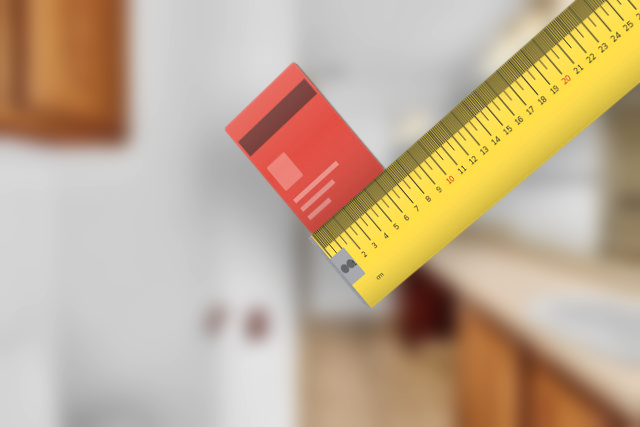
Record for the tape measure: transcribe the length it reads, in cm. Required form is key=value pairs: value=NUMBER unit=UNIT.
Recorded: value=7 unit=cm
